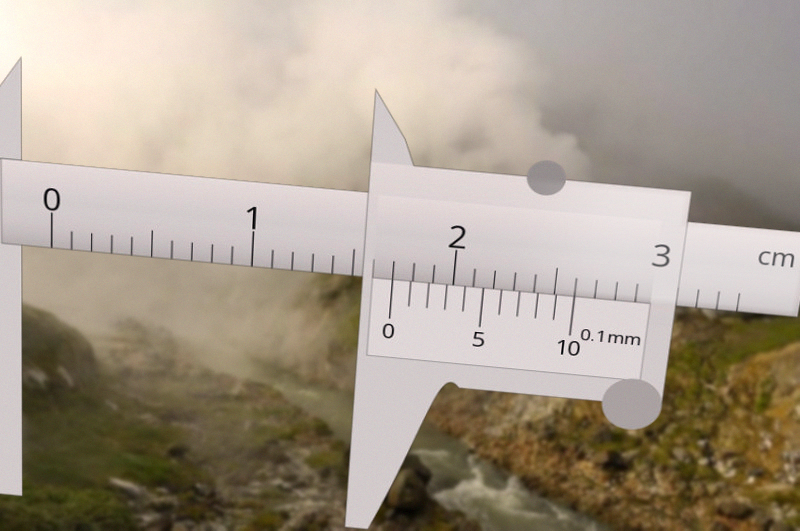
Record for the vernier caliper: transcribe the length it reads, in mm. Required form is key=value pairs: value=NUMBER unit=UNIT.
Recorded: value=17.0 unit=mm
